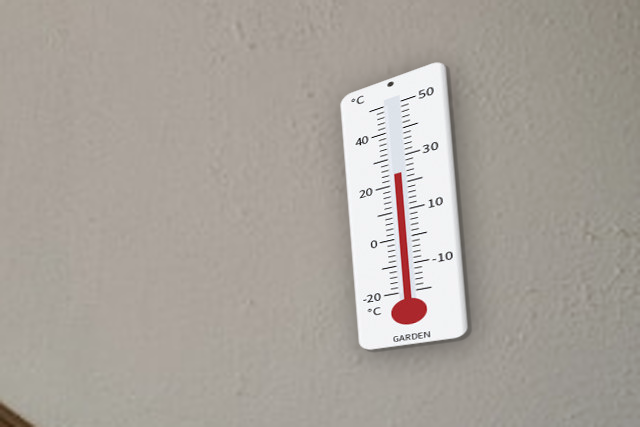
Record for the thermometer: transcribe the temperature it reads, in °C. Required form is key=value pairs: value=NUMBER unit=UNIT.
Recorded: value=24 unit=°C
